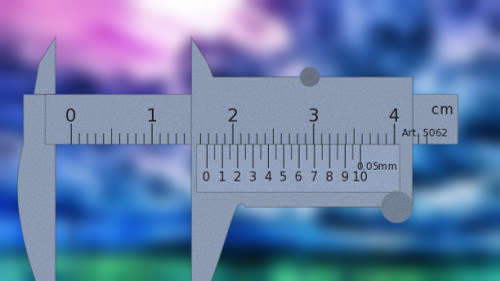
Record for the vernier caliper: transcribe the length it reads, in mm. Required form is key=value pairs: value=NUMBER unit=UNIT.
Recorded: value=16.8 unit=mm
